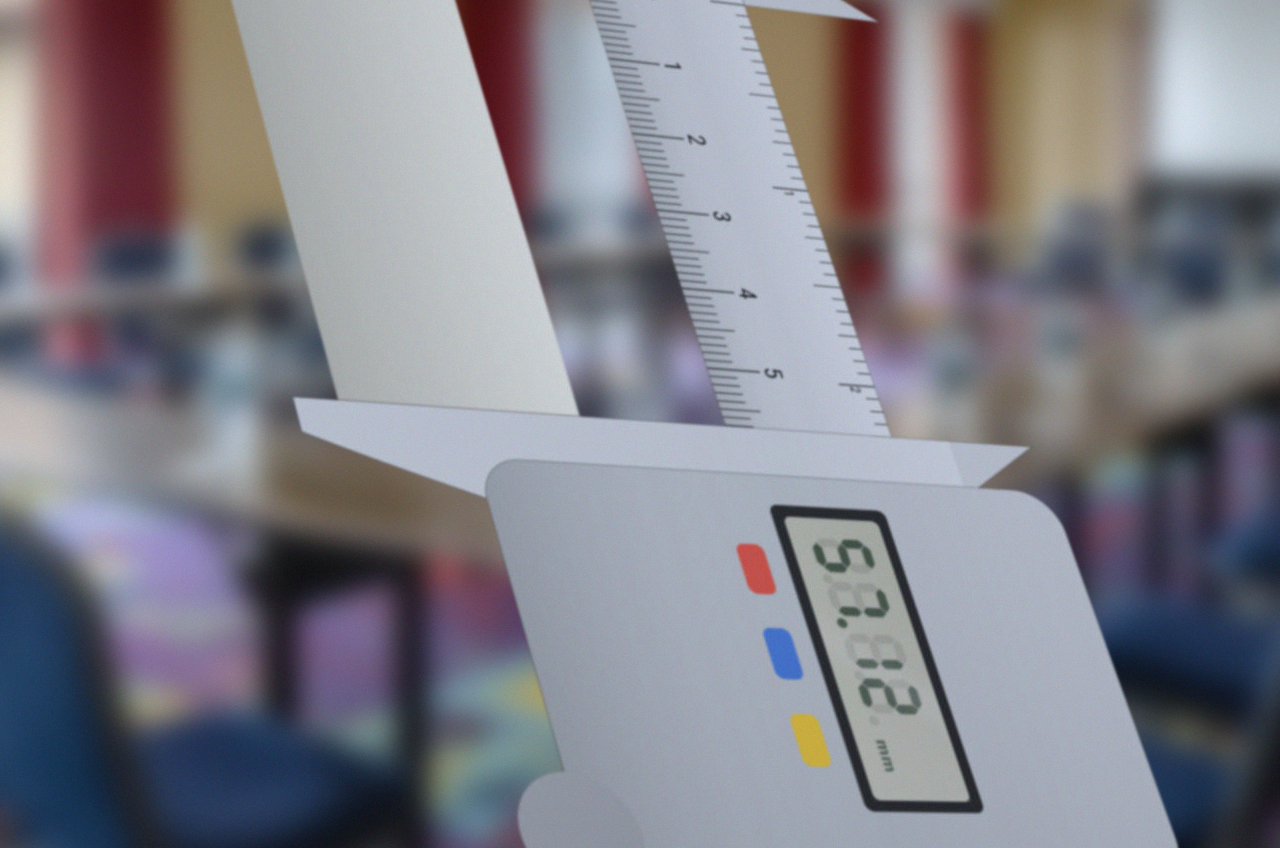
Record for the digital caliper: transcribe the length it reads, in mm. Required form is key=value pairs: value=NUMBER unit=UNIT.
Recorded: value=57.12 unit=mm
